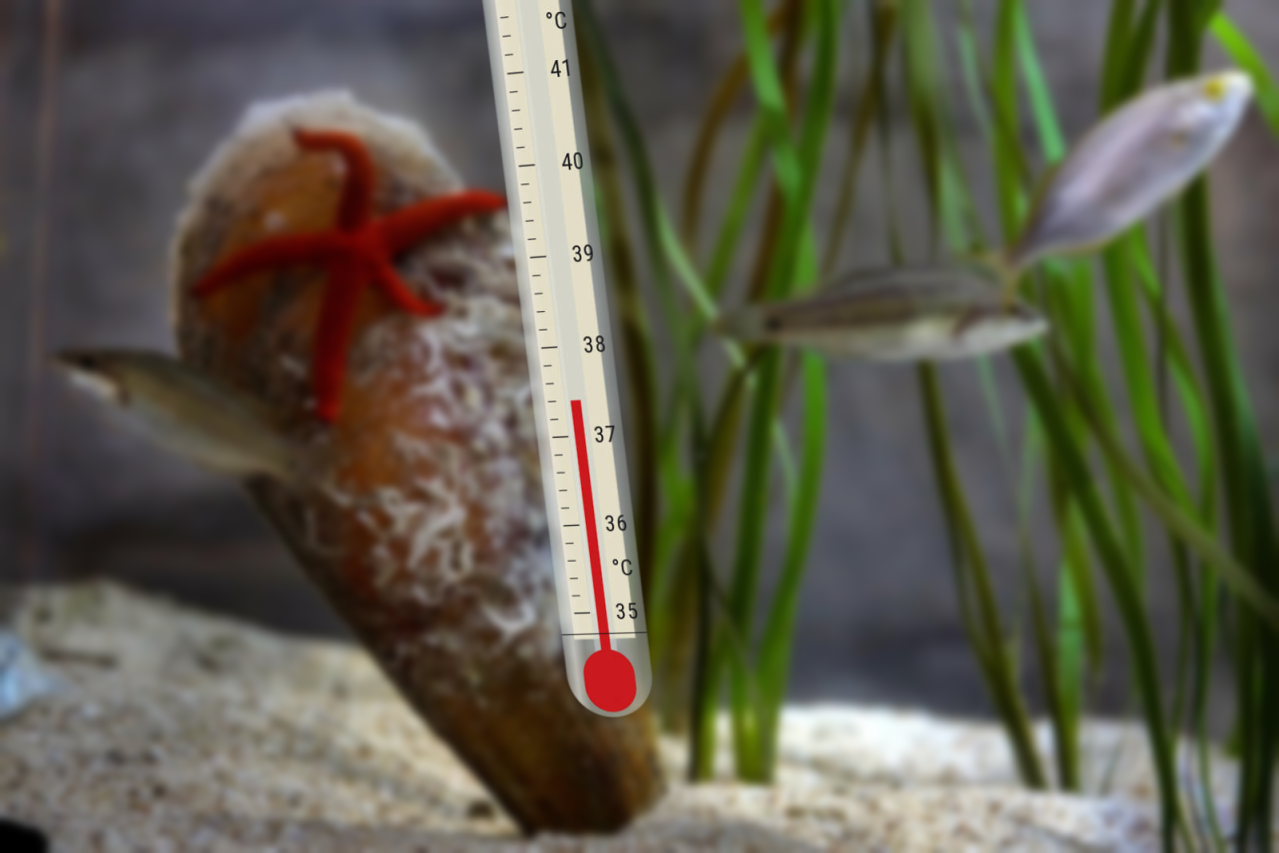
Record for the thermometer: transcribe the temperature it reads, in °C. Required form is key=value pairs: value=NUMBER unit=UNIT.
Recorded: value=37.4 unit=°C
